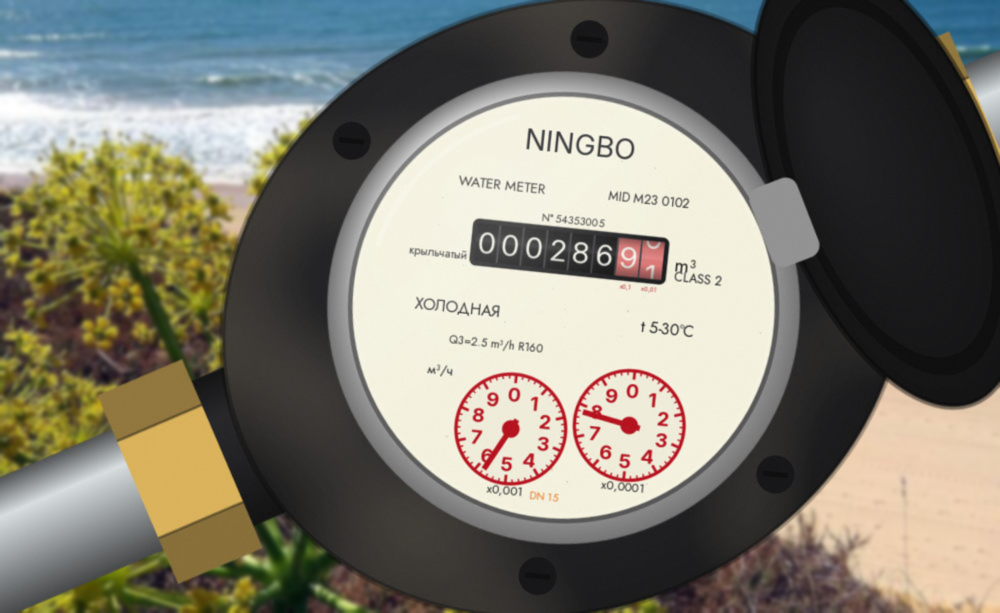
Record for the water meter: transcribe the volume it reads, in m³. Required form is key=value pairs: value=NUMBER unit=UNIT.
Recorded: value=286.9057 unit=m³
